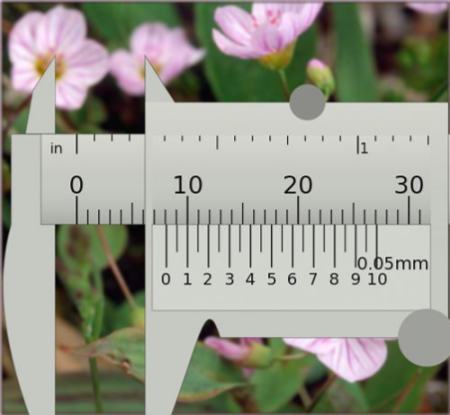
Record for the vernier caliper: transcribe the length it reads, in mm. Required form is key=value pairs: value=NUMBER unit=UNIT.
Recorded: value=8.1 unit=mm
